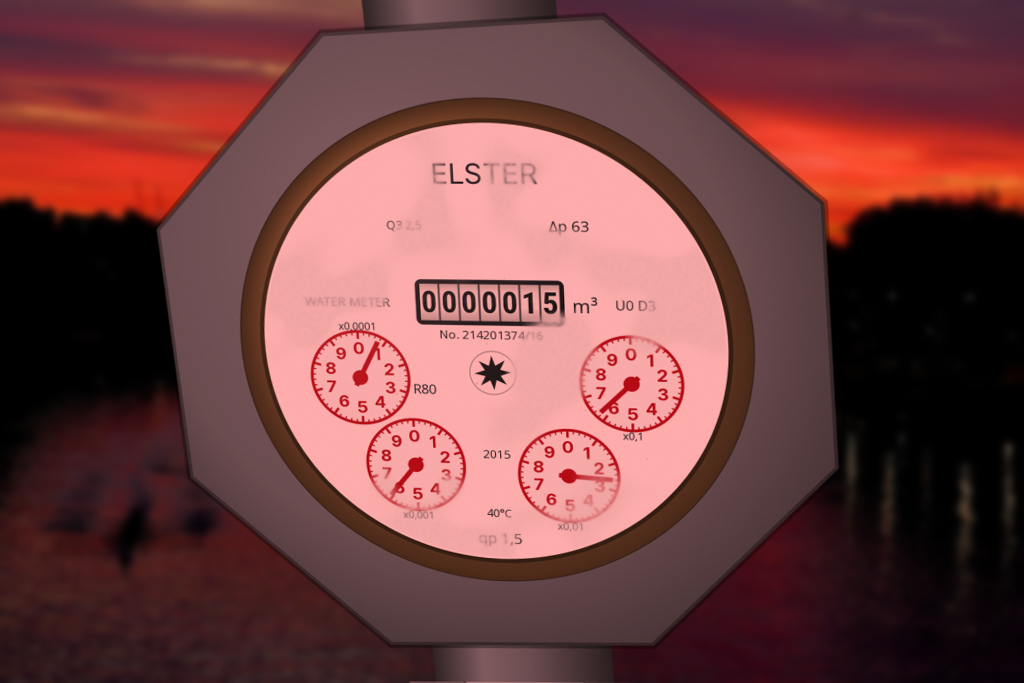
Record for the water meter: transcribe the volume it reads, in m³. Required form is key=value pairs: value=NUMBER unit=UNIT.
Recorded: value=15.6260 unit=m³
